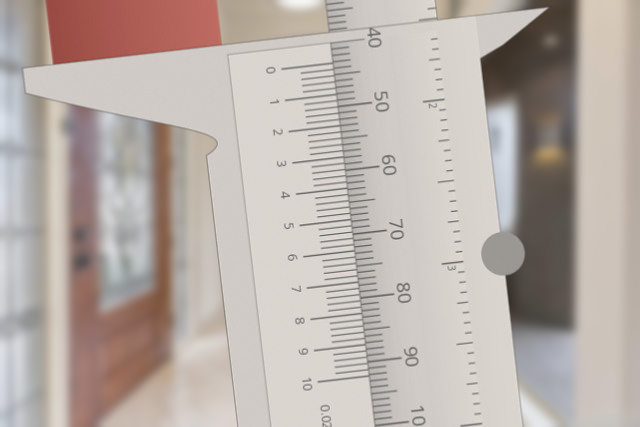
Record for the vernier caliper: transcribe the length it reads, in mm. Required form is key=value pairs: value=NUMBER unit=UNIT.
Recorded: value=43.2 unit=mm
